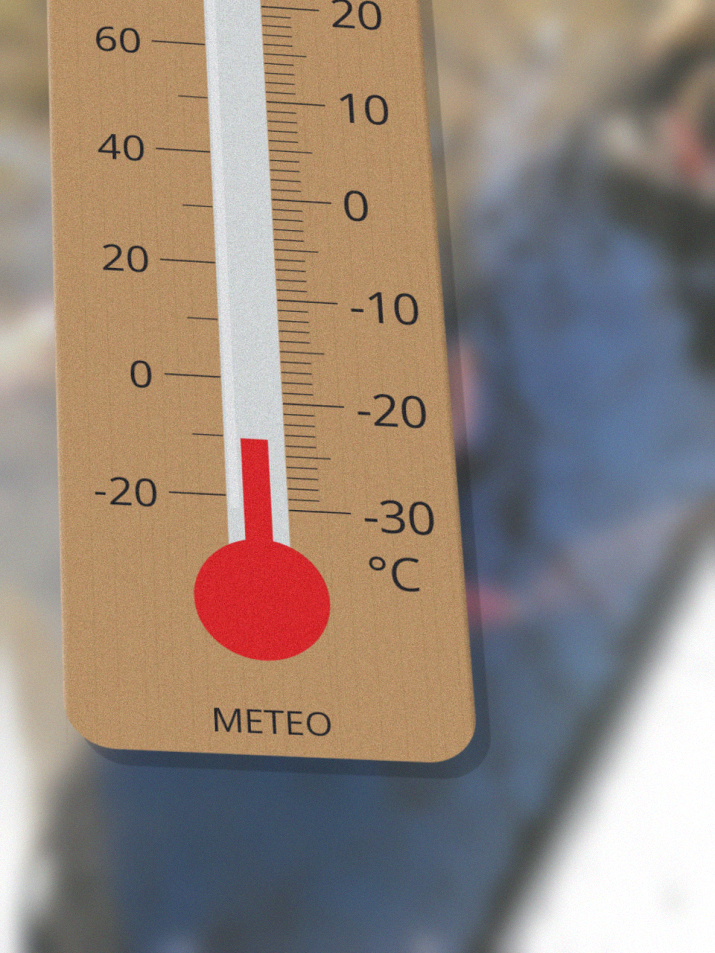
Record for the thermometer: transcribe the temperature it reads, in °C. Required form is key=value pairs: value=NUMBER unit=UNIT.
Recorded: value=-23.5 unit=°C
